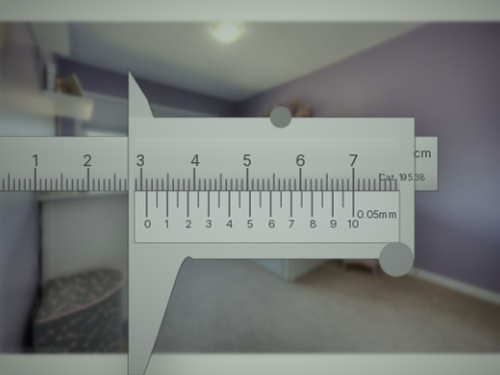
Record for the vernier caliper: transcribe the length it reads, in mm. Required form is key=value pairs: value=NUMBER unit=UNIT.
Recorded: value=31.0 unit=mm
